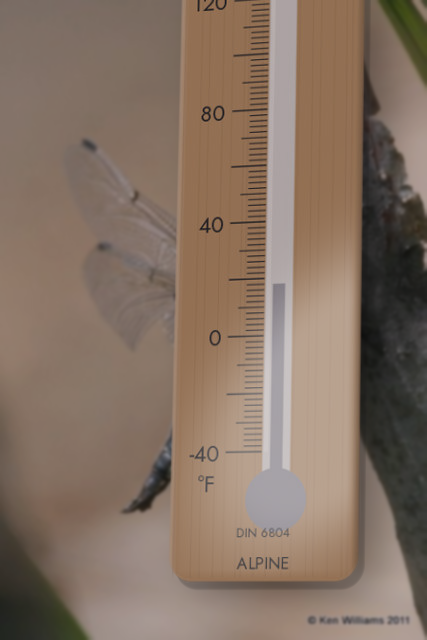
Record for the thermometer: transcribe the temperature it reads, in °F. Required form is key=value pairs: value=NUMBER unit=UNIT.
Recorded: value=18 unit=°F
